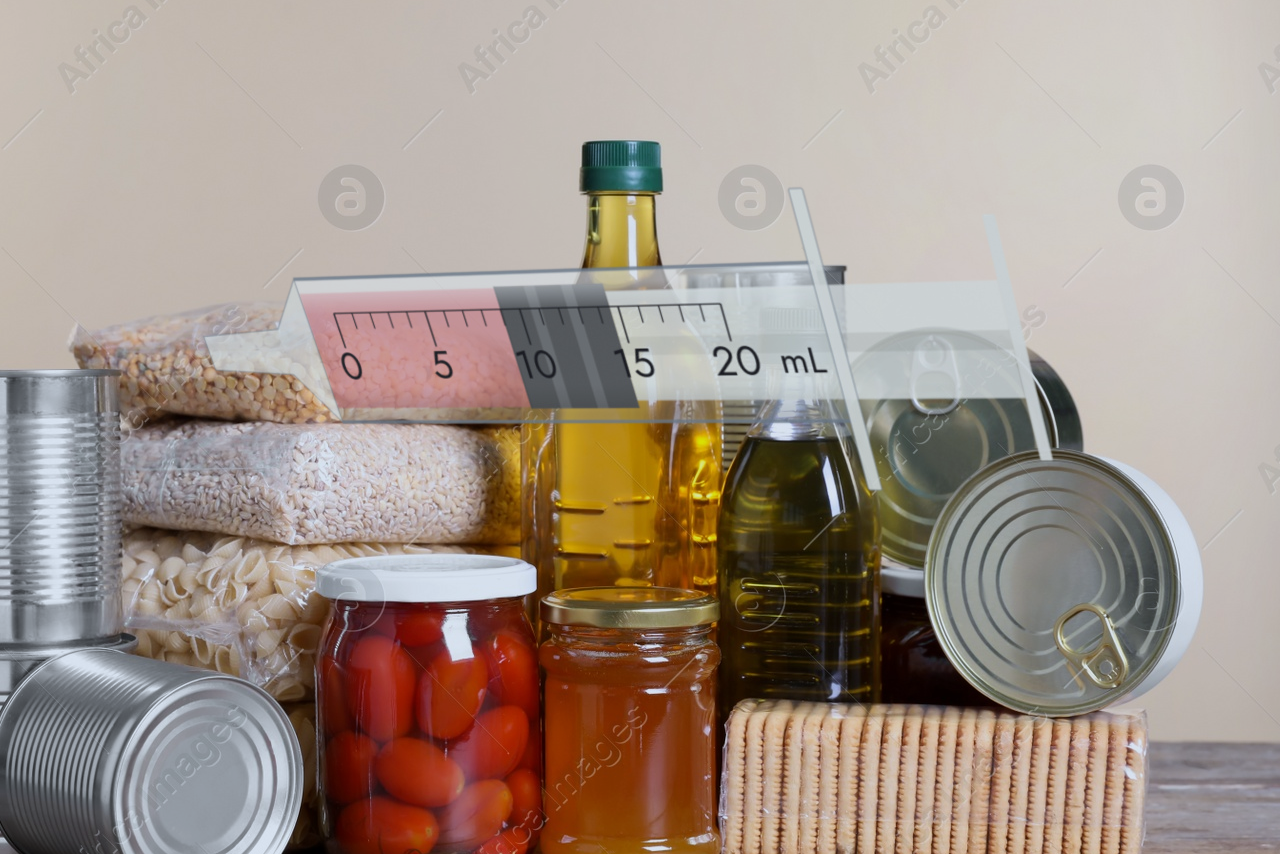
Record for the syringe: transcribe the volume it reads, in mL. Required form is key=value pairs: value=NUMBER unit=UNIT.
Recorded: value=9 unit=mL
